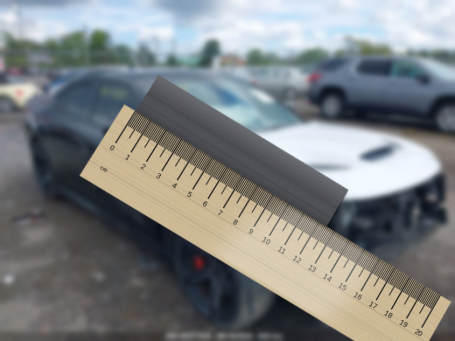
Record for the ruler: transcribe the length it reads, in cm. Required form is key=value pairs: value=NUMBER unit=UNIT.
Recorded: value=12.5 unit=cm
